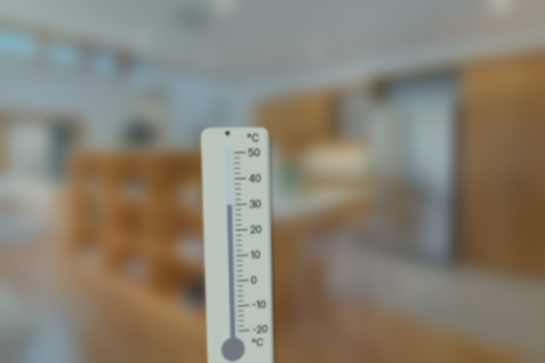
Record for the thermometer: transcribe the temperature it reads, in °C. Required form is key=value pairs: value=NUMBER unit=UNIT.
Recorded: value=30 unit=°C
